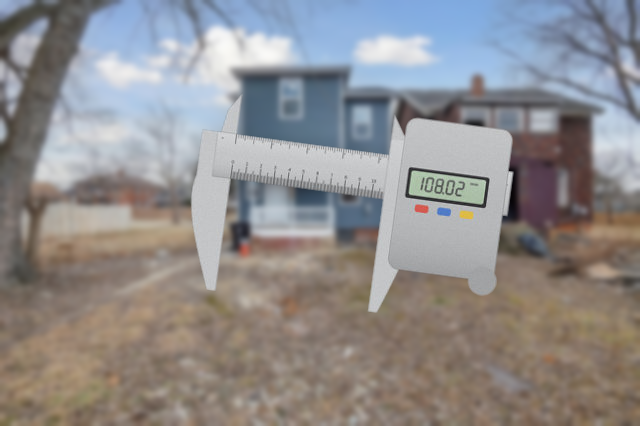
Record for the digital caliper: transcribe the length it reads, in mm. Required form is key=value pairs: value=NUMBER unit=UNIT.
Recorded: value=108.02 unit=mm
